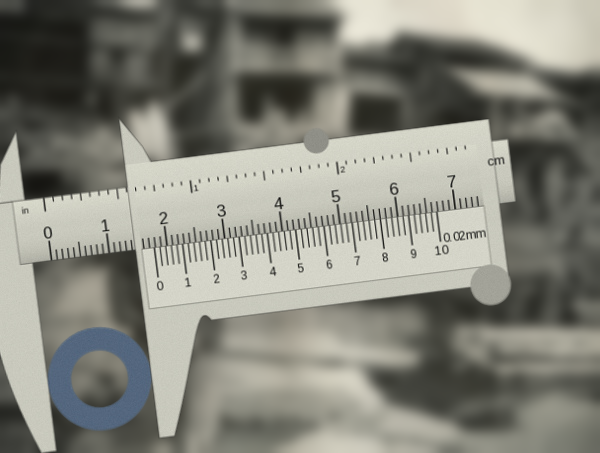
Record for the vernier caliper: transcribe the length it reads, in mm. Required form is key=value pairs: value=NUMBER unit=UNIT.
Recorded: value=17.8 unit=mm
